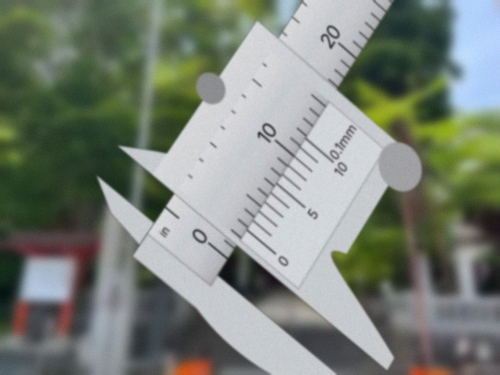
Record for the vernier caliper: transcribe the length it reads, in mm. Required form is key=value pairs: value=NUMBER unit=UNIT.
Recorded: value=2.8 unit=mm
